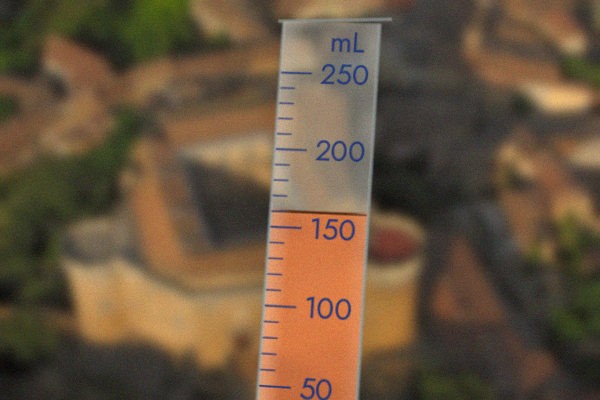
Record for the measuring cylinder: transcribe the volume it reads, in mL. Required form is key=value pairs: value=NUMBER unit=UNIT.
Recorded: value=160 unit=mL
